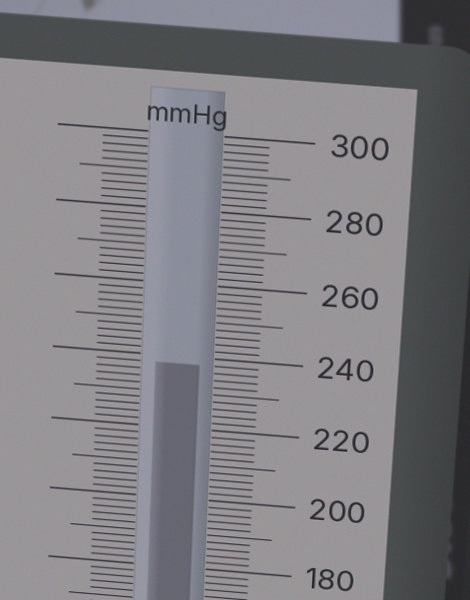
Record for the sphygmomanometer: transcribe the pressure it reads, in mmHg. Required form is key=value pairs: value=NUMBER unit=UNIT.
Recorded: value=238 unit=mmHg
